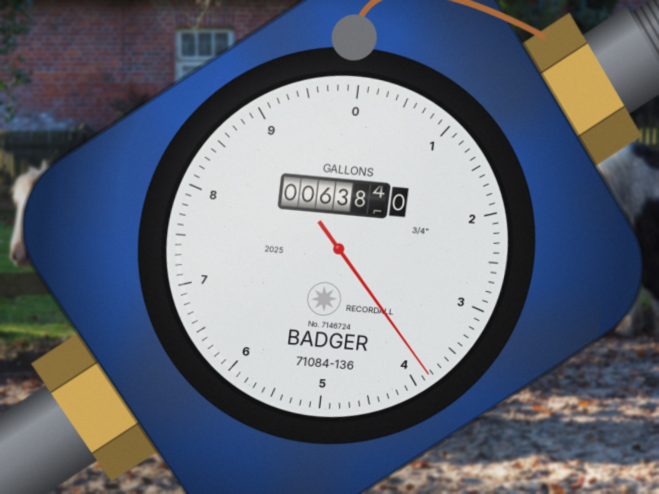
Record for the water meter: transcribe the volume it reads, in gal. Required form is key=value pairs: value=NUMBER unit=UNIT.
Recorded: value=63843.8 unit=gal
